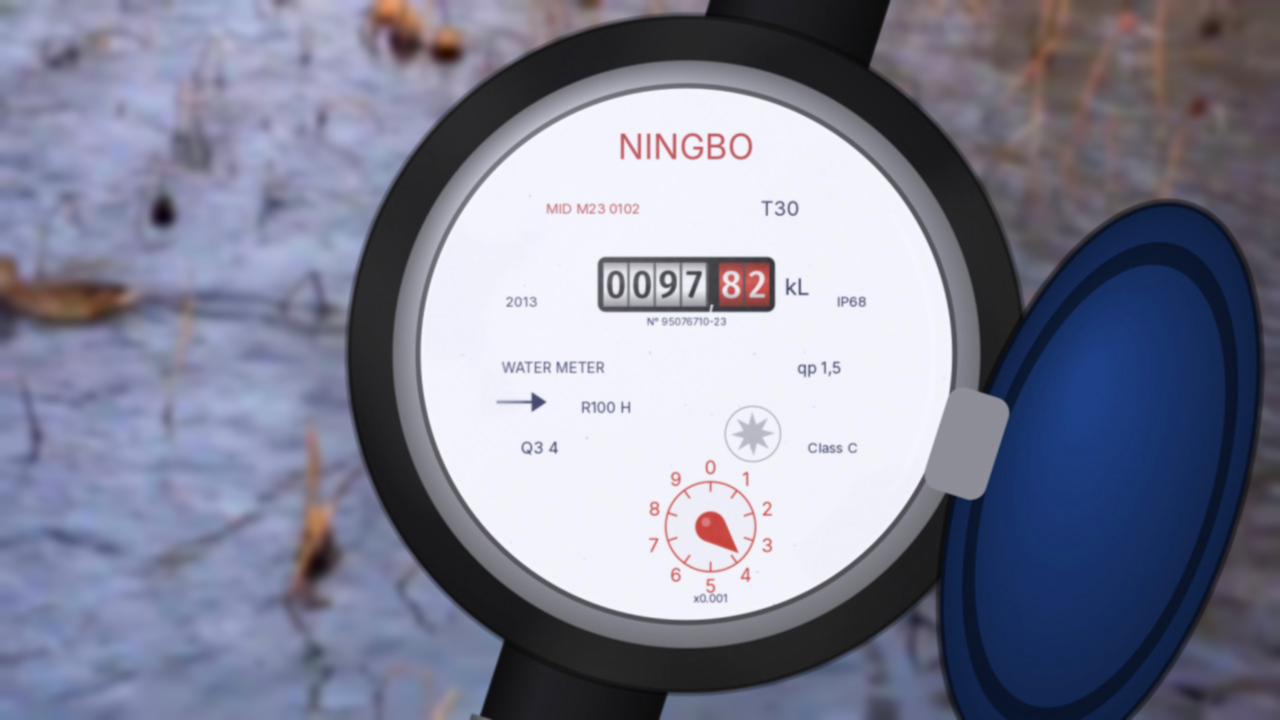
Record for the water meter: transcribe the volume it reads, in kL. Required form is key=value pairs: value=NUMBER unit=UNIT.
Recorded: value=97.823 unit=kL
